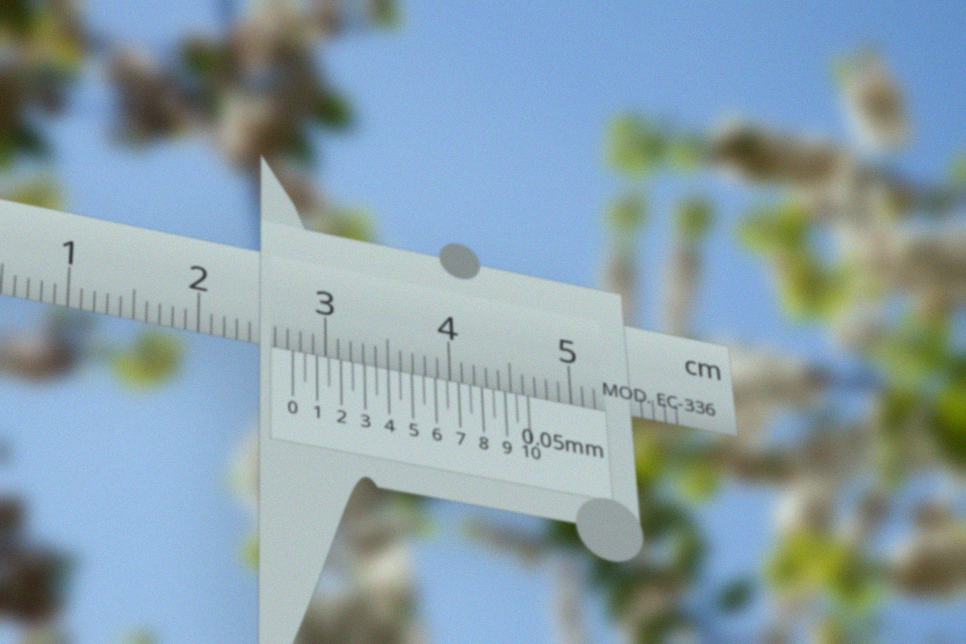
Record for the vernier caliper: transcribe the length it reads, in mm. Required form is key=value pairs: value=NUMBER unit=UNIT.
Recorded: value=27.4 unit=mm
